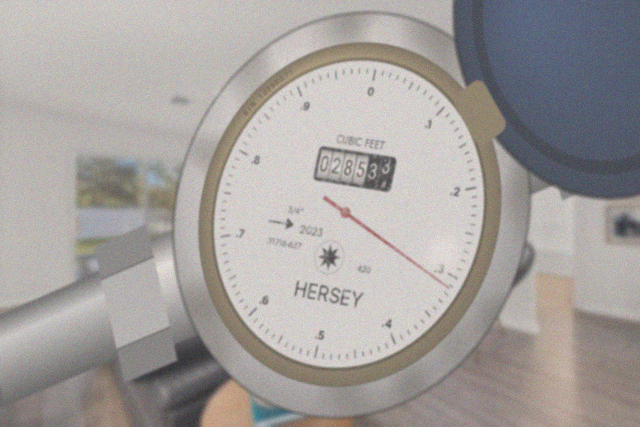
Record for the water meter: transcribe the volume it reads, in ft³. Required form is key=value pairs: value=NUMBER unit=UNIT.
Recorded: value=28533.31 unit=ft³
